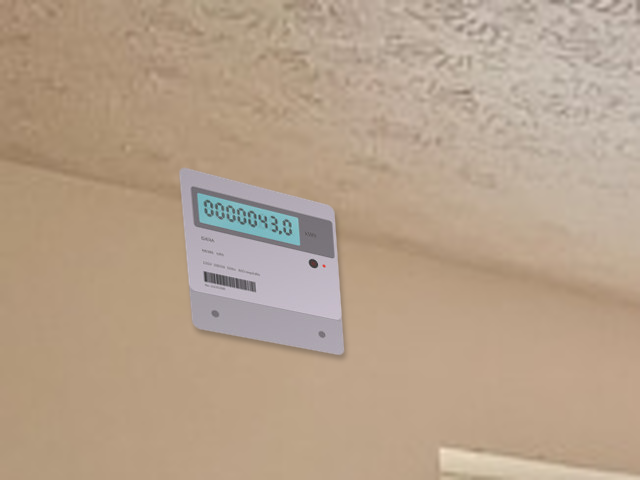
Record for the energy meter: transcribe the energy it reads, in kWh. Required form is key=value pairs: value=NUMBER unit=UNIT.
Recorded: value=43.0 unit=kWh
